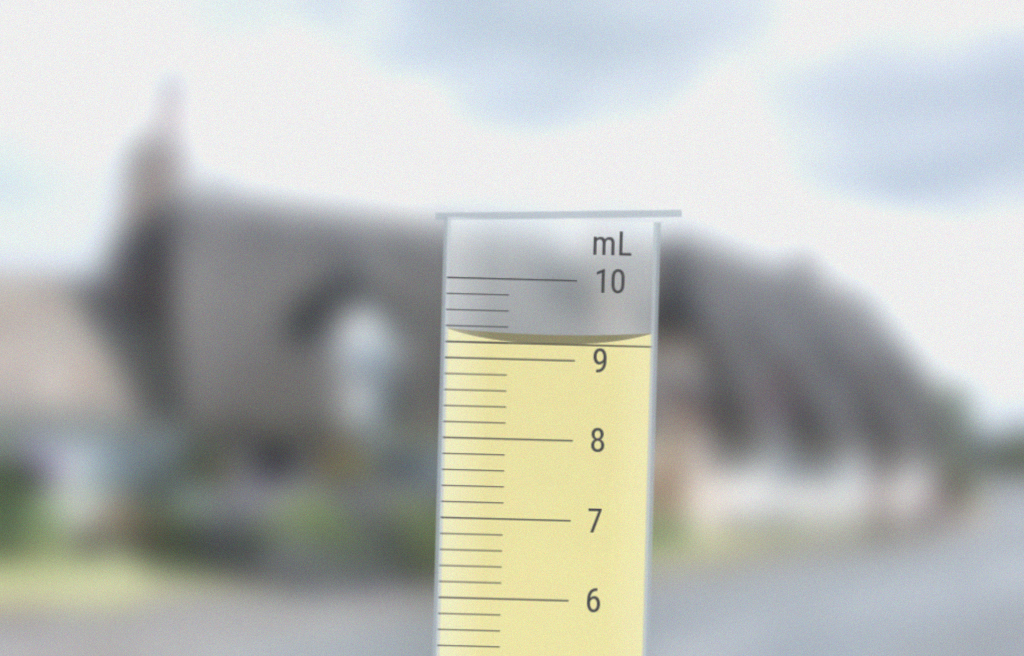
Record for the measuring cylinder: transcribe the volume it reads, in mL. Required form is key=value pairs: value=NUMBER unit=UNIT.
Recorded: value=9.2 unit=mL
